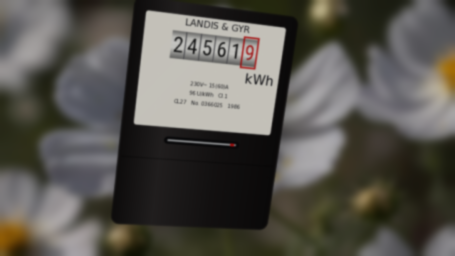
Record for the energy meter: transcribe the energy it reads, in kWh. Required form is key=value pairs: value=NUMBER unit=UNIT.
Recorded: value=24561.9 unit=kWh
